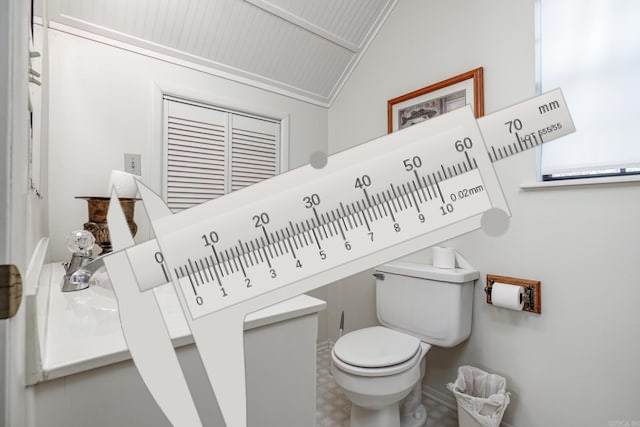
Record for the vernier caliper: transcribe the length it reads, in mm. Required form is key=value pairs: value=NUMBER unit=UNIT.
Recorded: value=4.0 unit=mm
